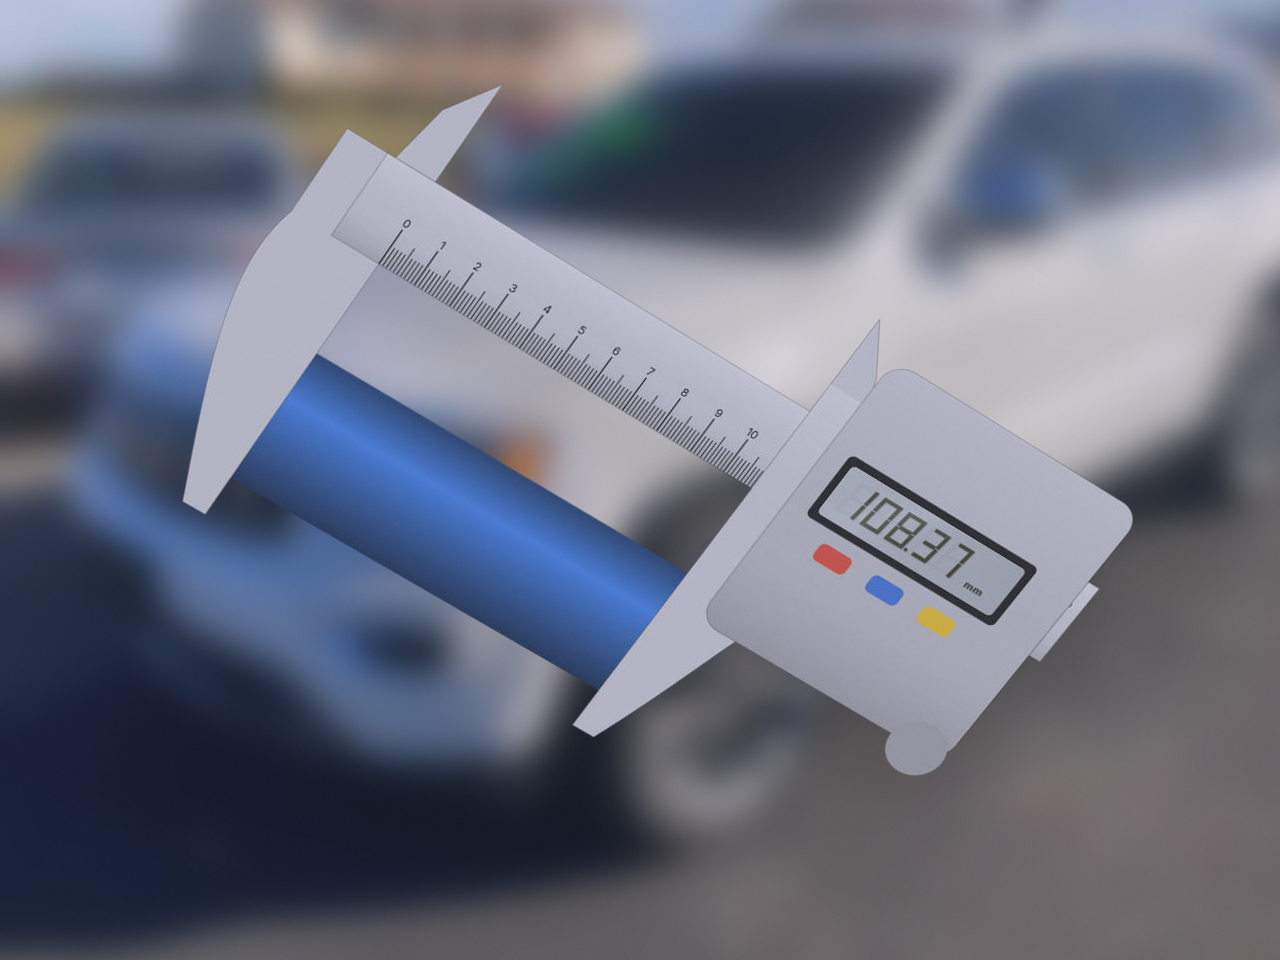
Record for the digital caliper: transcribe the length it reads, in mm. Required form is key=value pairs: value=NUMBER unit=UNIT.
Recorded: value=108.37 unit=mm
